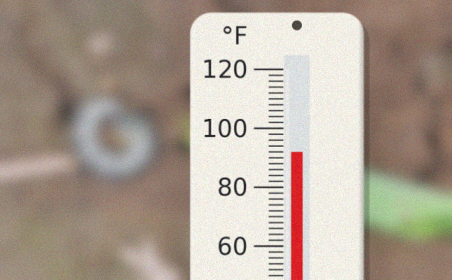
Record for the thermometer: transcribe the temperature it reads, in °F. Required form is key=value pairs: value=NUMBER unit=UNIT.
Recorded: value=92 unit=°F
